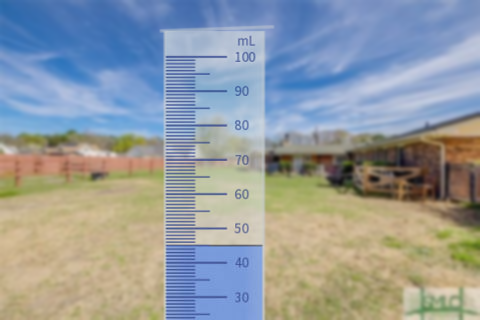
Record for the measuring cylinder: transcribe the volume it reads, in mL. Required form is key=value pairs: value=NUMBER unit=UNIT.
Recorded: value=45 unit=mL
